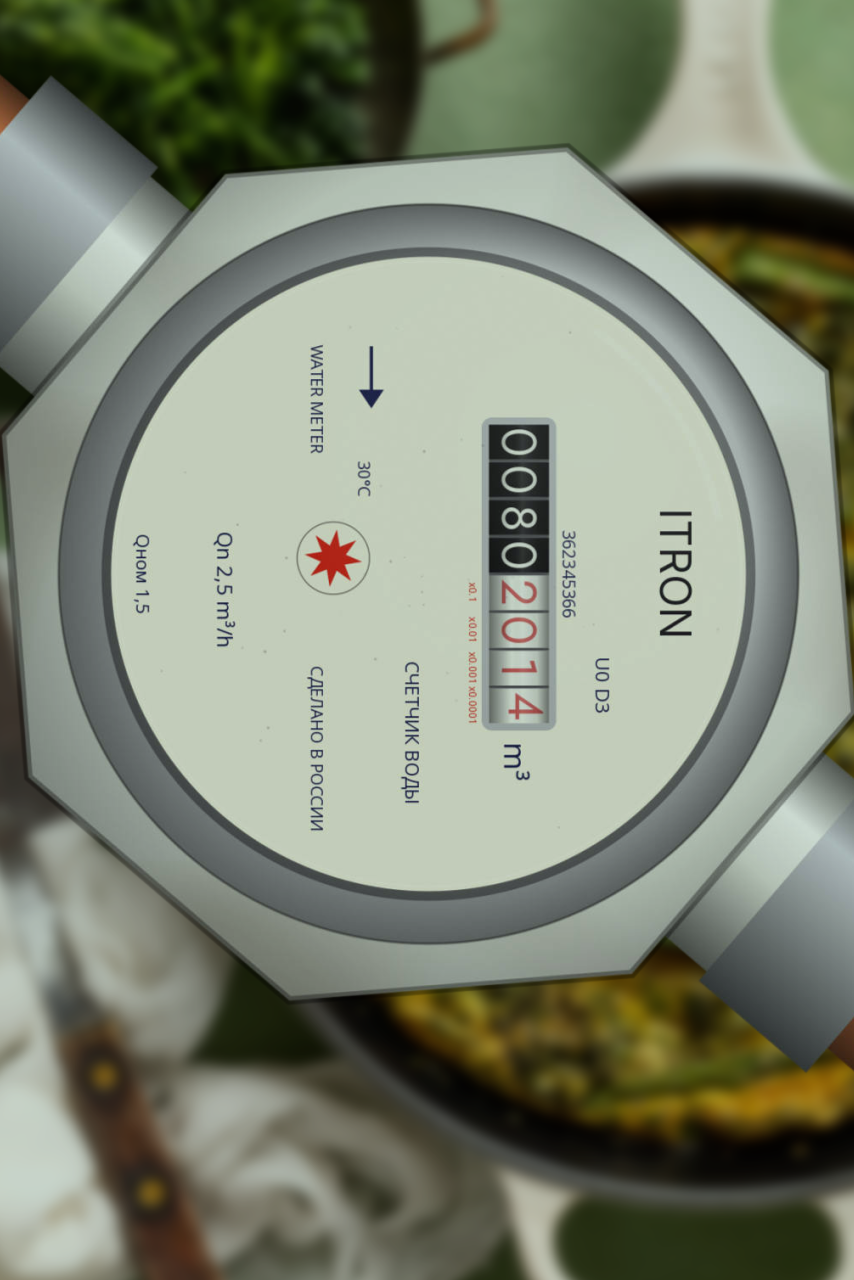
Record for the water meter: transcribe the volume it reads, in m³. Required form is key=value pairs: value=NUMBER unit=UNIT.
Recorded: value=80.2014 unit=m³
